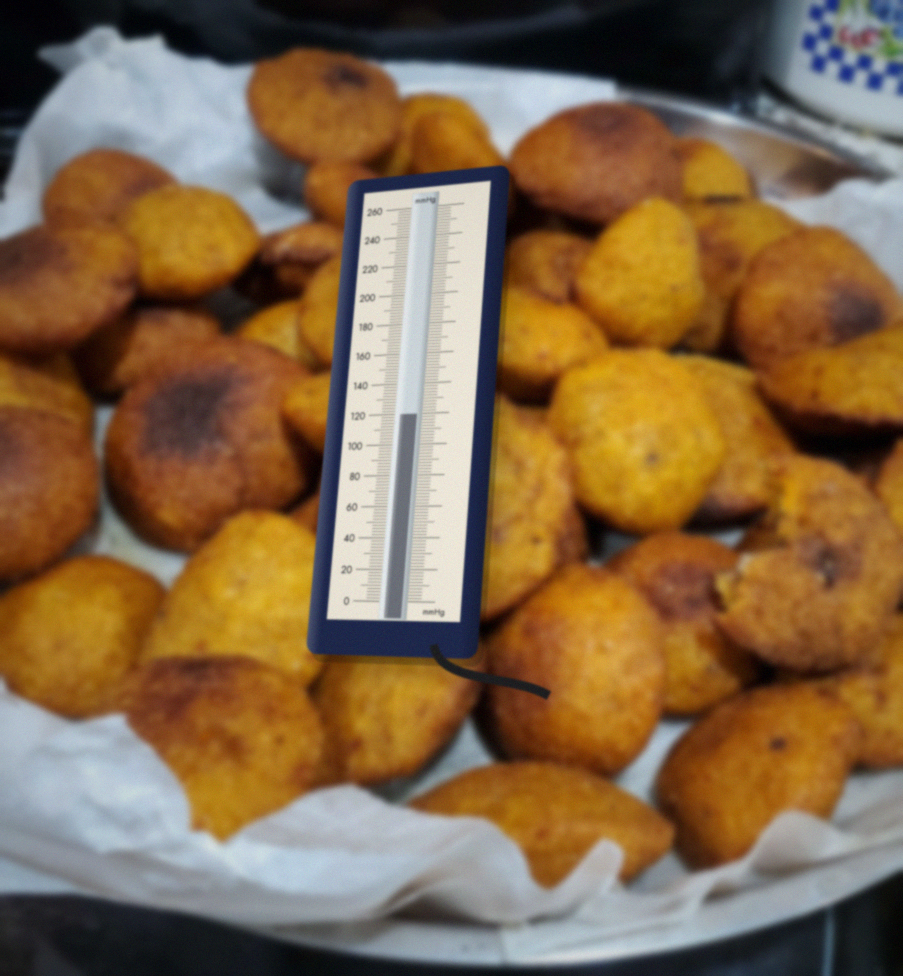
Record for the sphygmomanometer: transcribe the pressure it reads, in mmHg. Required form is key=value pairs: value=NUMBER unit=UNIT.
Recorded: value=120 unit=mmHg
